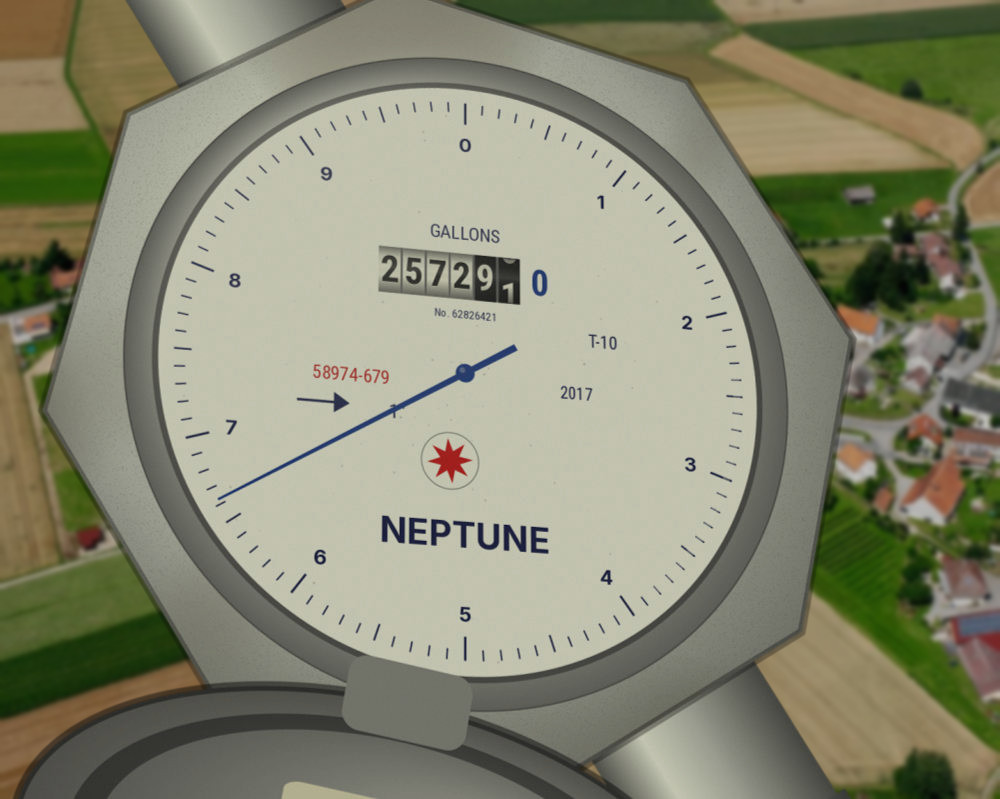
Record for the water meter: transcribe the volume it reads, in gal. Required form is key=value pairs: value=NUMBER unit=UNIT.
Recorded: value=2572906.6 unit=gal
